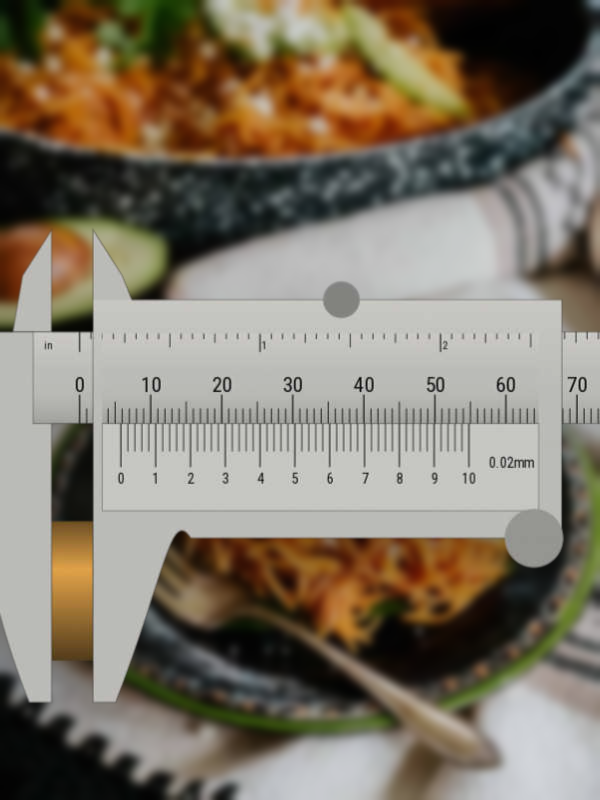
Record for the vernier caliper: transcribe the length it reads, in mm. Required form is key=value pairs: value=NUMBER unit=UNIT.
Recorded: value=5.8 unit=mm
